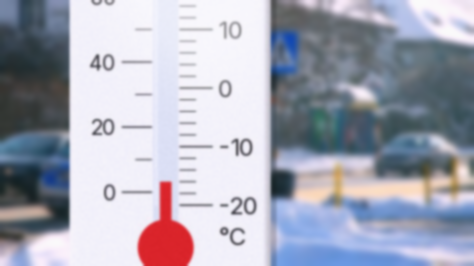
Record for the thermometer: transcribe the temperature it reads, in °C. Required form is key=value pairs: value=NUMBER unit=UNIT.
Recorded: value=-16 unit=°C
